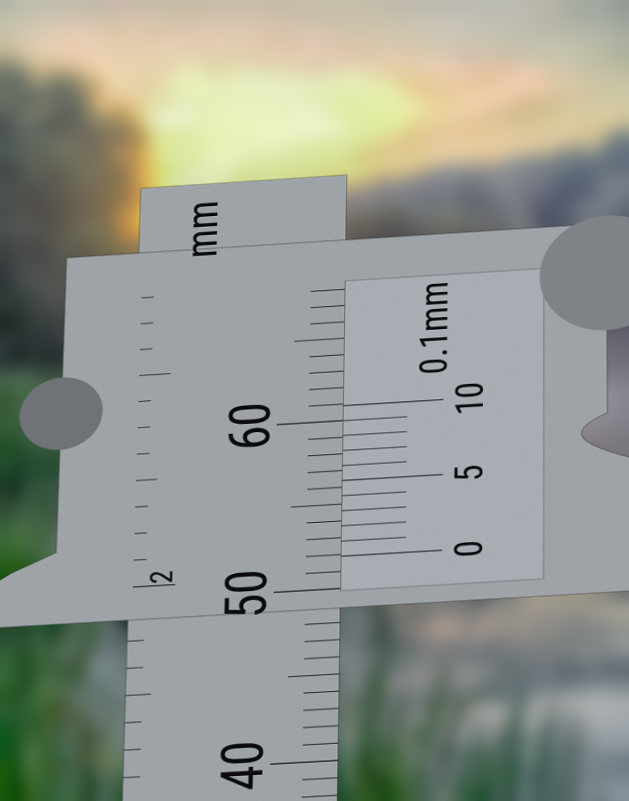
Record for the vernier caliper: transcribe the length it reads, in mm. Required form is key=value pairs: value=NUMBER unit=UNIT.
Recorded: value=51.9 unit=mm
